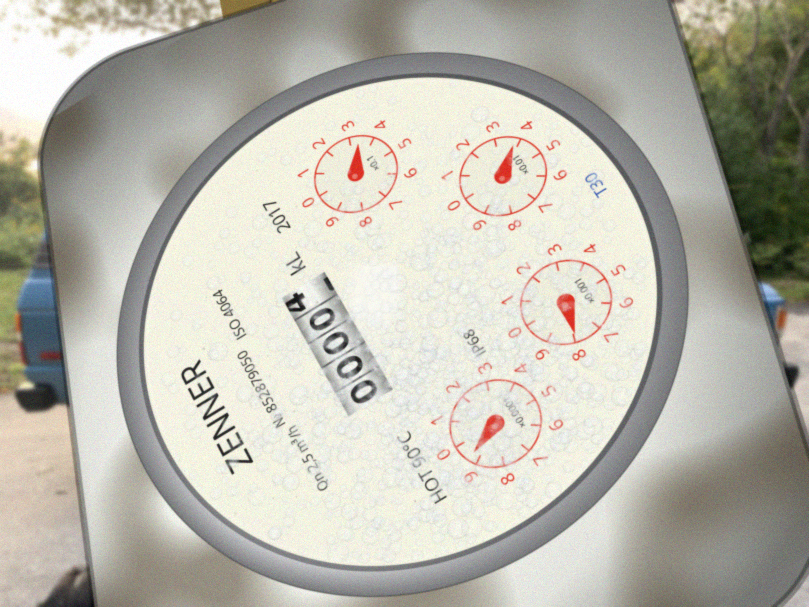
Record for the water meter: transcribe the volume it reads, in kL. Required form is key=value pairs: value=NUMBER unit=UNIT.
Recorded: value=4.3379 unit=kL
